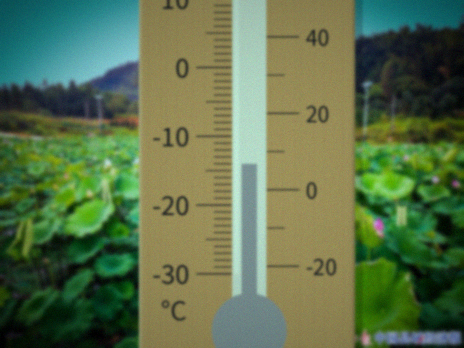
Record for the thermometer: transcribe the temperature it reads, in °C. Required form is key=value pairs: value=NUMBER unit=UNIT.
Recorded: value=-14 unit=°C
